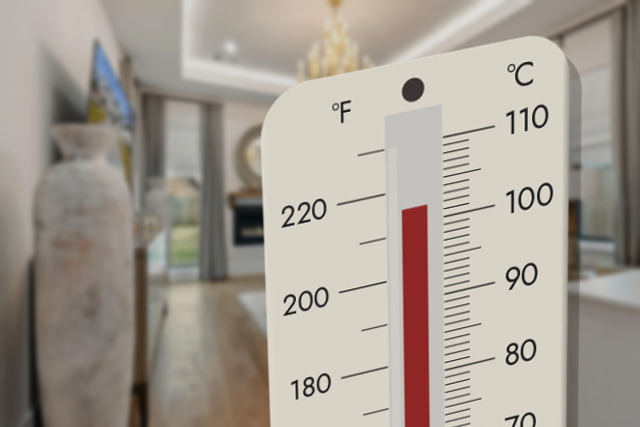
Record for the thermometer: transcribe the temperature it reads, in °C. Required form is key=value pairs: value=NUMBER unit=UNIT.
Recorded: value=102 unit=°C
